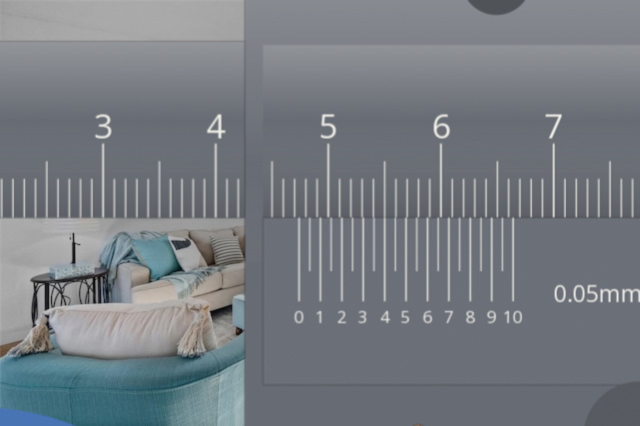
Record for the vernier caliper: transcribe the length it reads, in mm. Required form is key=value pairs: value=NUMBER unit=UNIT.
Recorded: value=47.4 unit=mm
